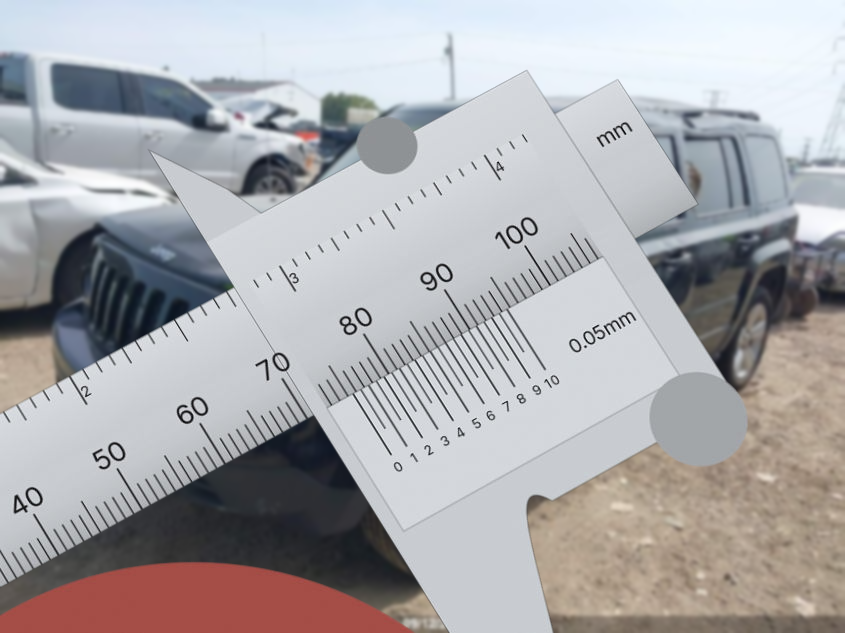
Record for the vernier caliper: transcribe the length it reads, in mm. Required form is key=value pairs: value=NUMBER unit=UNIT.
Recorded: value=75.6 unit=mm
